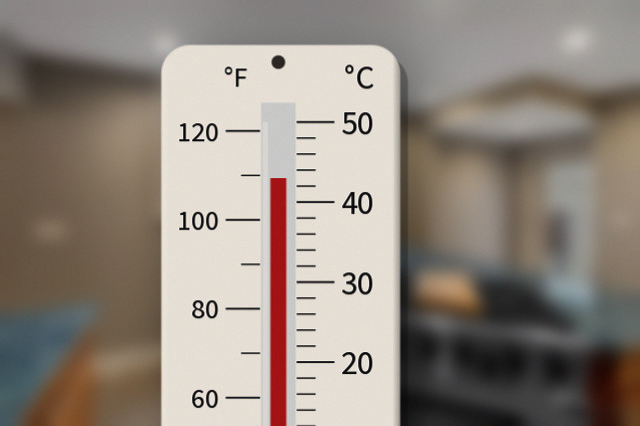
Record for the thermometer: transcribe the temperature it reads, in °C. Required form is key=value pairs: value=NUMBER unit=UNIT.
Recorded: value=43 unit=°C
